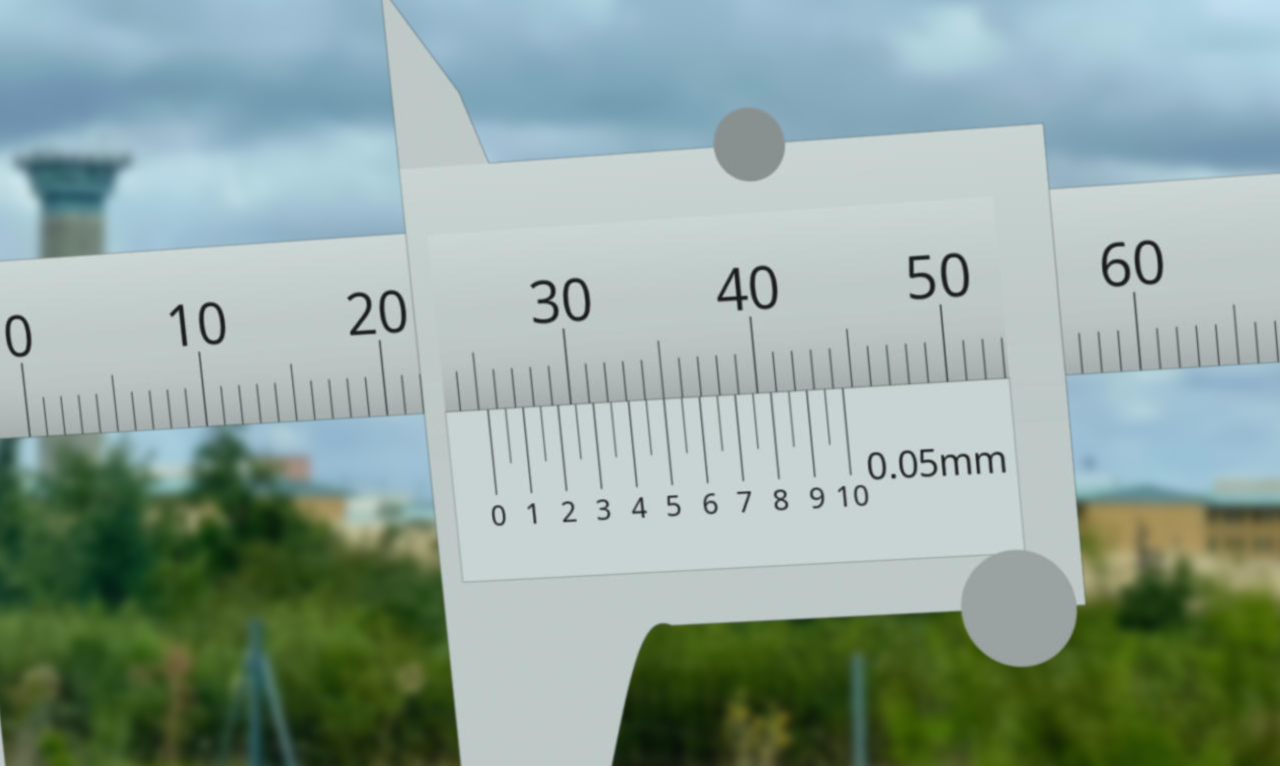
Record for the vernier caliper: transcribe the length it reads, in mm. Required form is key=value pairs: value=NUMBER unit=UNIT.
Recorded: value=25.5 unit=mm
